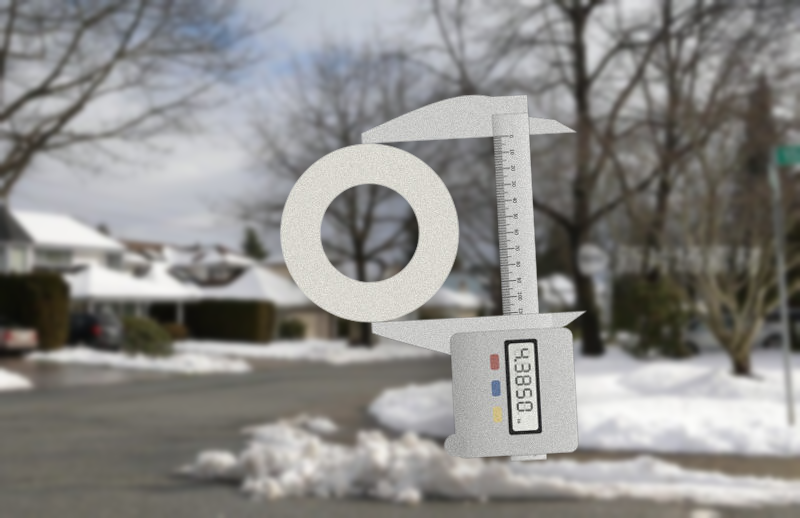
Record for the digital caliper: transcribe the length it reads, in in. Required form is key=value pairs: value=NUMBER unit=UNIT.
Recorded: value=4.3850 unit=in
